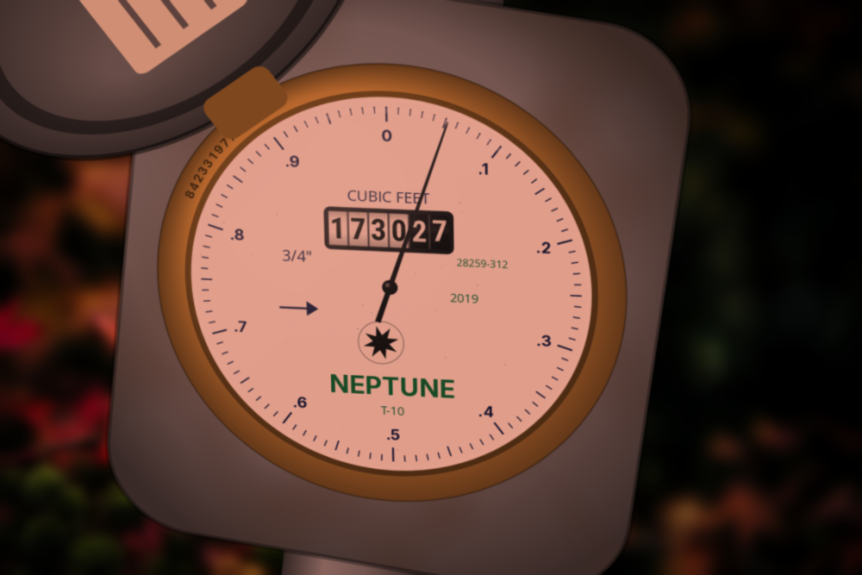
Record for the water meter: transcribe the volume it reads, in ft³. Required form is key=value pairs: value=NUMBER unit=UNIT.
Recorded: value=173027.05 unit=ft³
